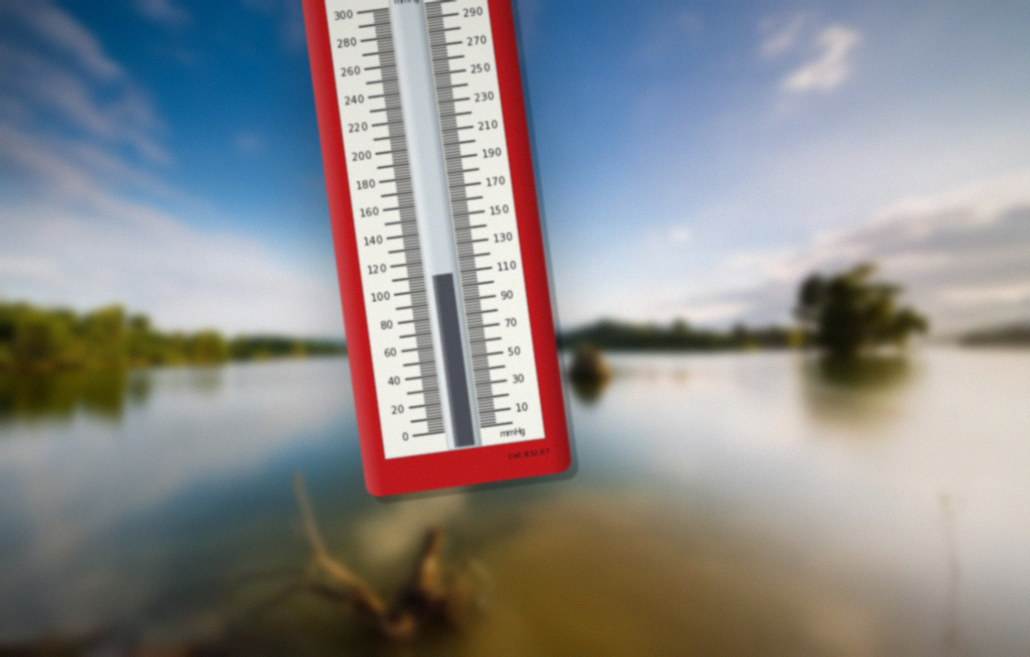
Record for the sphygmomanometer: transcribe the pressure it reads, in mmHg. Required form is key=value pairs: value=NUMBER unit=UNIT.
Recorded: value=110 unit=mmHg
